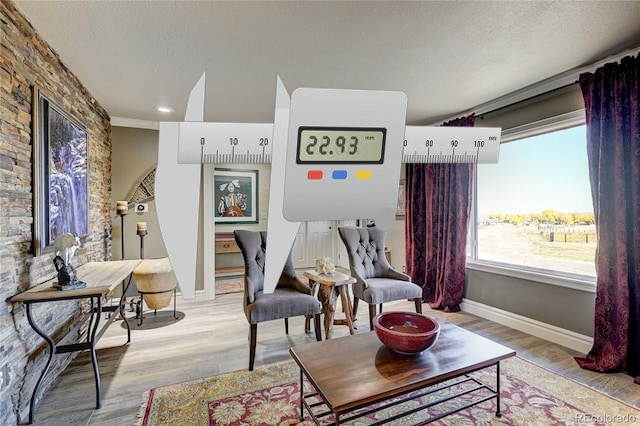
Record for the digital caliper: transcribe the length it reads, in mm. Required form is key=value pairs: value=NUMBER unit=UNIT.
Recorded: value=22.93 unit=mm
